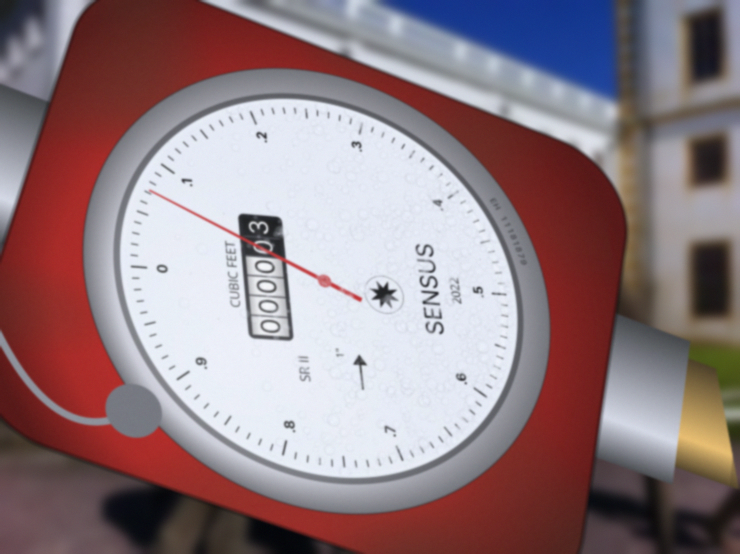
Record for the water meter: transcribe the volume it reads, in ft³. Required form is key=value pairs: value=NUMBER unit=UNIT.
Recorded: value=3.07 unit=ft³
